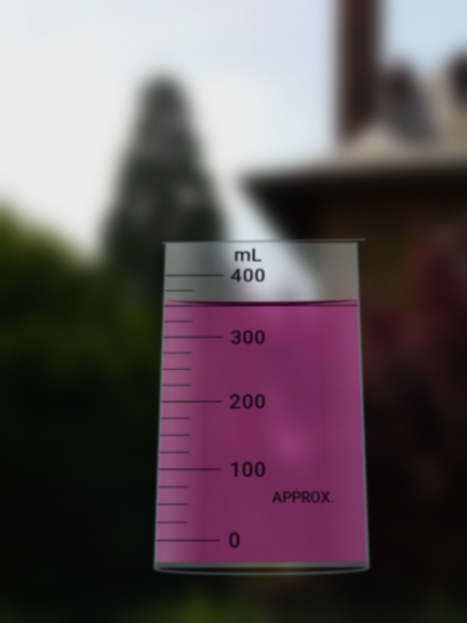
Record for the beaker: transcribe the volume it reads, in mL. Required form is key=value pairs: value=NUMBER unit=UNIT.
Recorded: value=350 unit=mL
